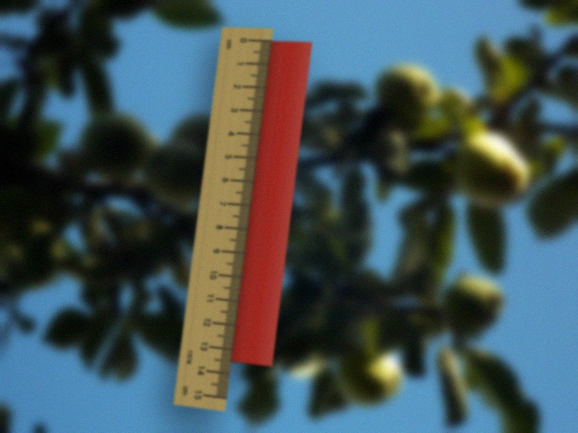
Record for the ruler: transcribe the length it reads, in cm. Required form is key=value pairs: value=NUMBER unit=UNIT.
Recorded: value=13.5 unit=cm
